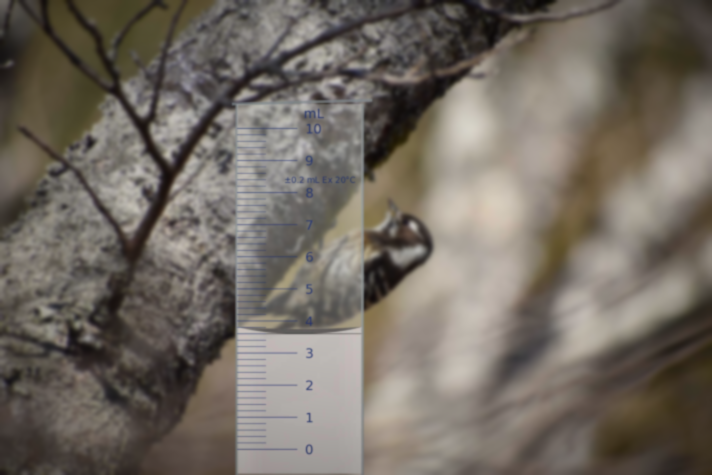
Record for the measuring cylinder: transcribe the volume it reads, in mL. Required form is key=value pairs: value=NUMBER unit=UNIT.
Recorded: value=3.6 unit=mL
